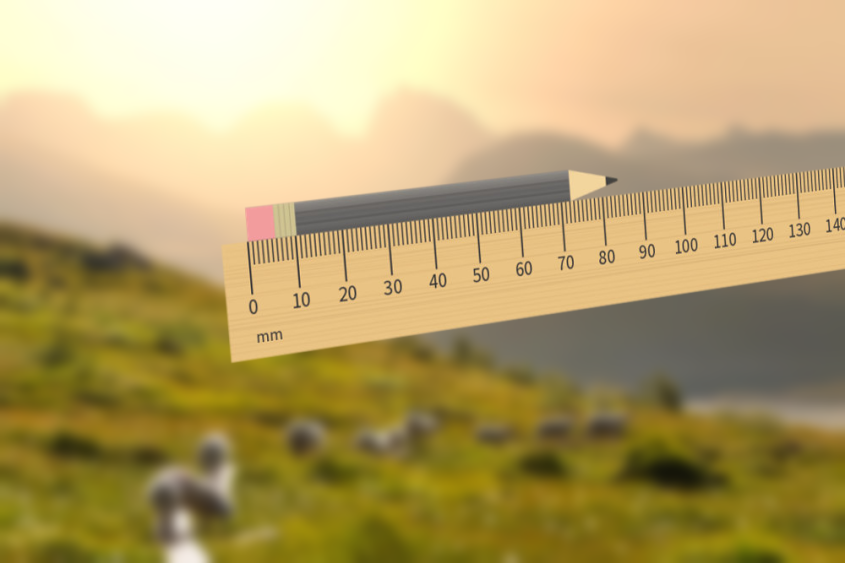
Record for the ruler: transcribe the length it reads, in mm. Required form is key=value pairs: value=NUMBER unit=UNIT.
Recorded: value=84 unit=mm
